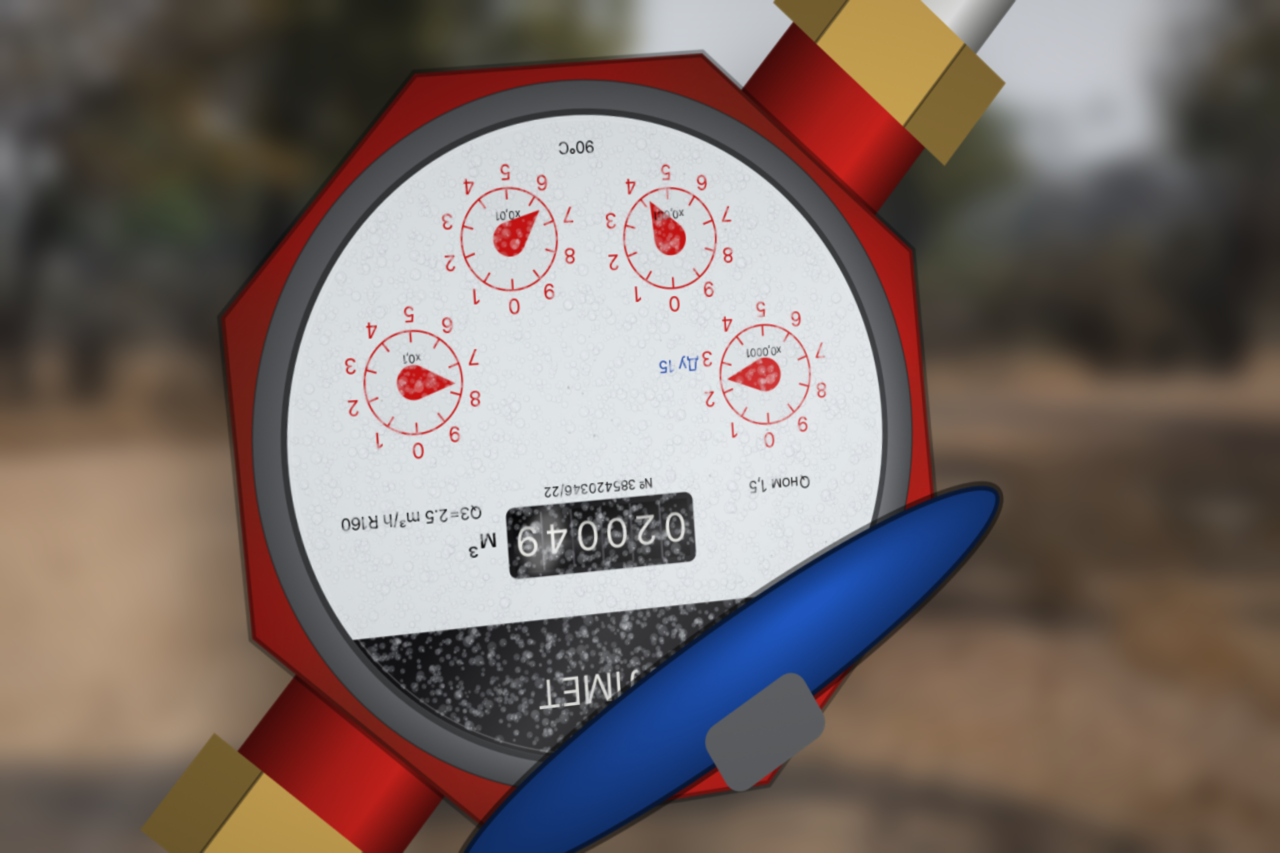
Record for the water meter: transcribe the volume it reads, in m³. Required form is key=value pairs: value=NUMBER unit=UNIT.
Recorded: value=20049.7642 unit=m³
